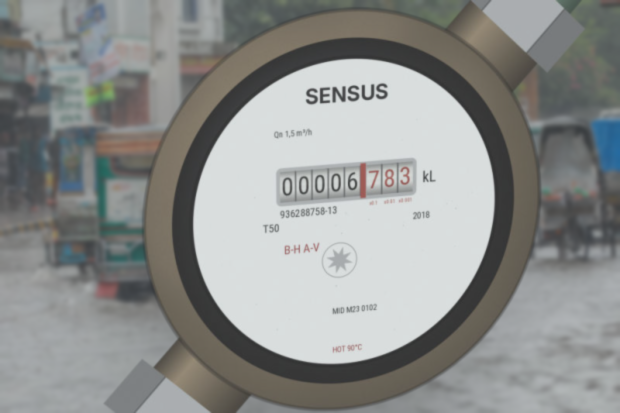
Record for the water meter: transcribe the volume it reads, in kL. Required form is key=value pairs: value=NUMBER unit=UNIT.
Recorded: value=6.783 unit=kL
